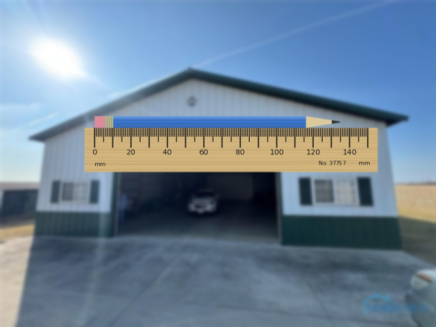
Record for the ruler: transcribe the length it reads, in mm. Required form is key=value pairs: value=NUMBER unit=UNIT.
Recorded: value=135 unit=mm
